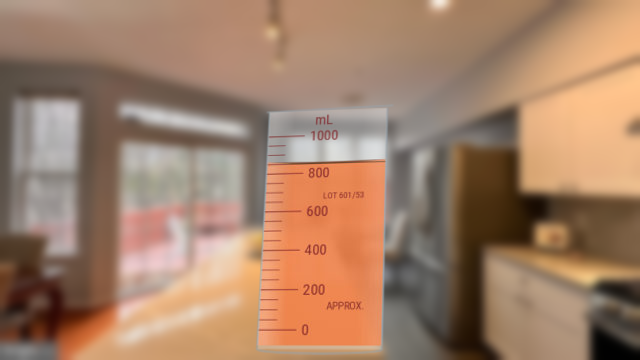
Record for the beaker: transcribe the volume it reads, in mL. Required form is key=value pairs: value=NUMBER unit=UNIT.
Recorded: value=850 unit=mL
